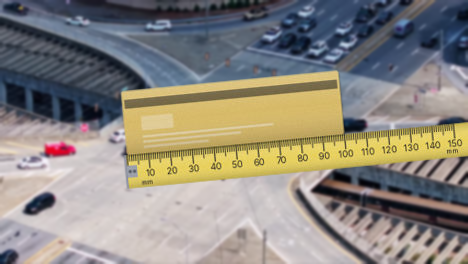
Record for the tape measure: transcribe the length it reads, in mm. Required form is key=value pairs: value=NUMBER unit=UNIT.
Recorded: value=100 unit=mm
